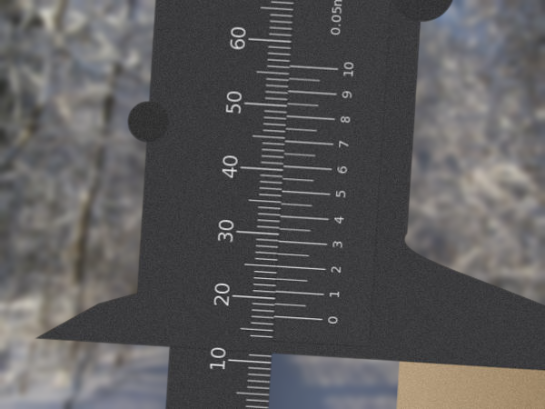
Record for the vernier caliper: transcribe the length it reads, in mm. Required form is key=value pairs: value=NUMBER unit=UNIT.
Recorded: value=17.2 unit=mm
